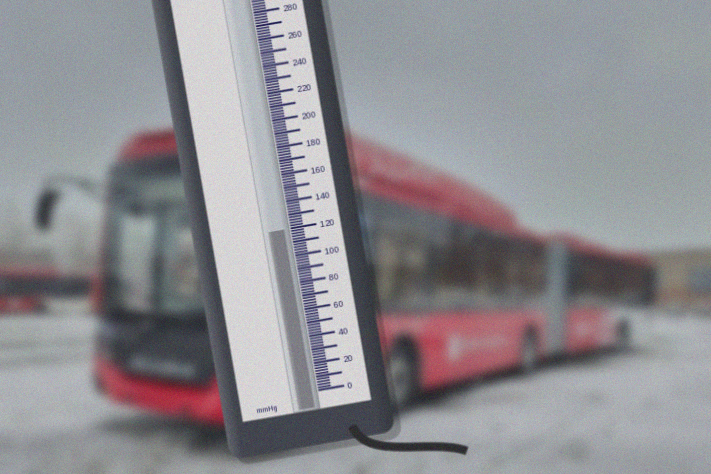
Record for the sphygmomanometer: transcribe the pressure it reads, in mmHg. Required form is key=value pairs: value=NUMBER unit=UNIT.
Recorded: value=120 unit=mmHg
